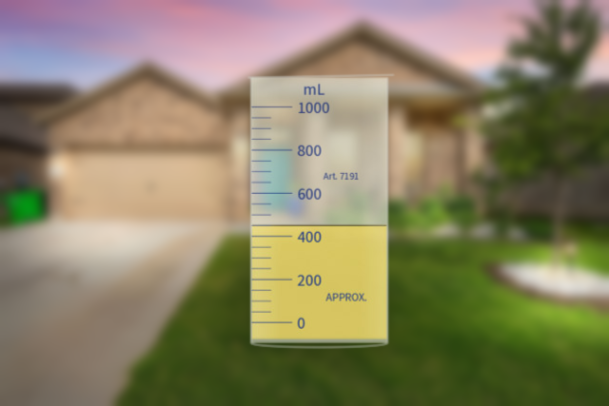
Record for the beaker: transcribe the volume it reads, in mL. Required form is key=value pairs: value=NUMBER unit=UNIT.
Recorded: value=450 unit=mL
